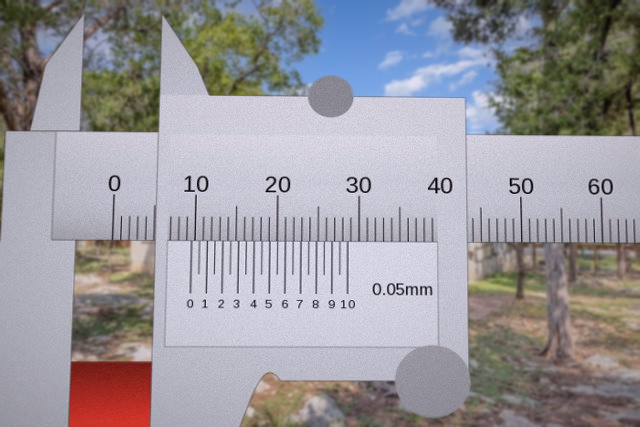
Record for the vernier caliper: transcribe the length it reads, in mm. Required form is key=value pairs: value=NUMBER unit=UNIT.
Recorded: value=9.6 unit=mm
